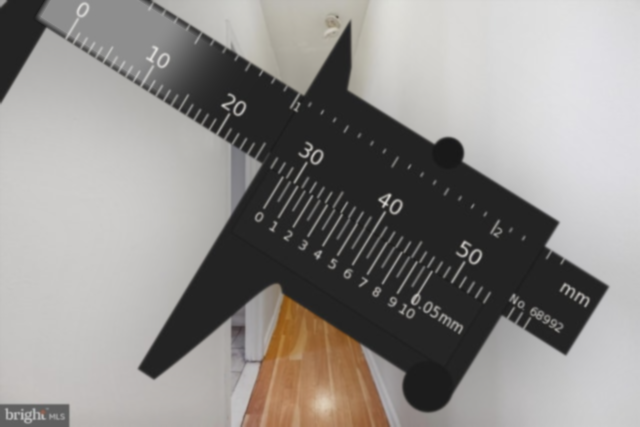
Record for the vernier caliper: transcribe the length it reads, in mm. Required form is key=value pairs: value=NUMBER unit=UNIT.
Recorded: value=28.6 unit=mm
